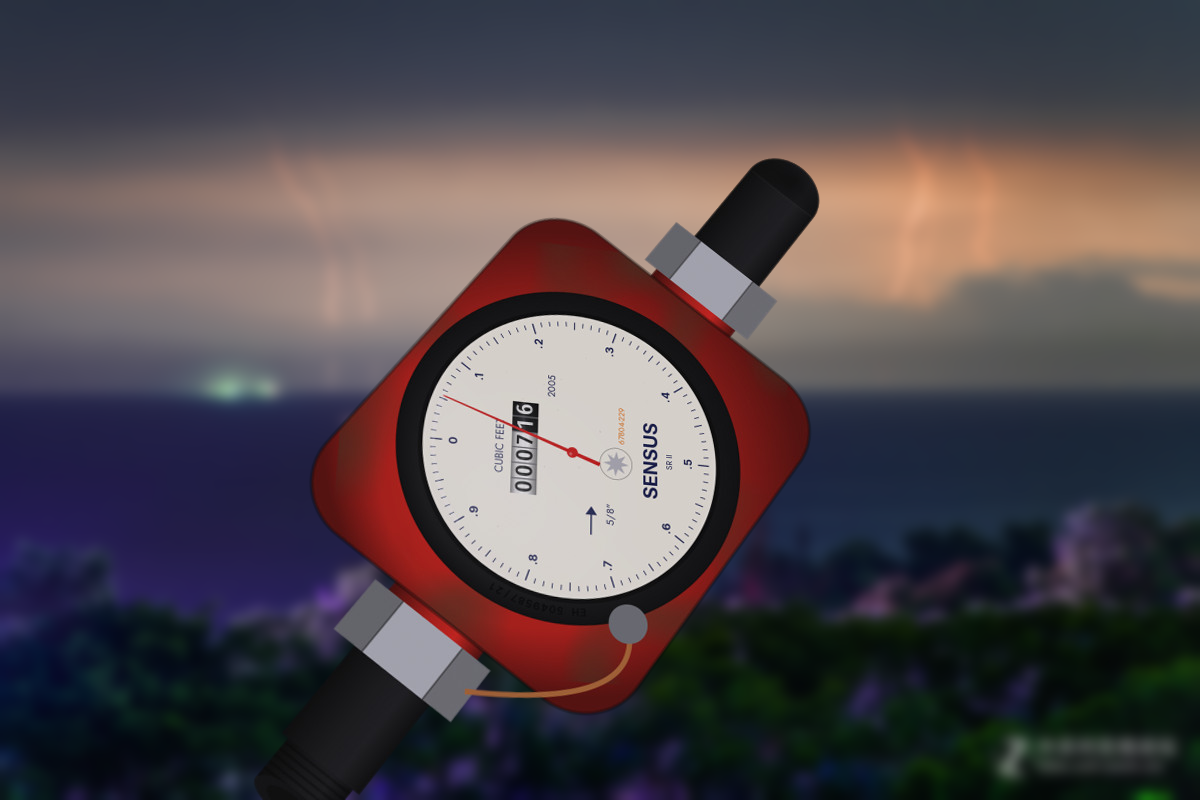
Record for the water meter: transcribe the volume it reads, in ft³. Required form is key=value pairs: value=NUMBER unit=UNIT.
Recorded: value=716.05 unit=ft³
